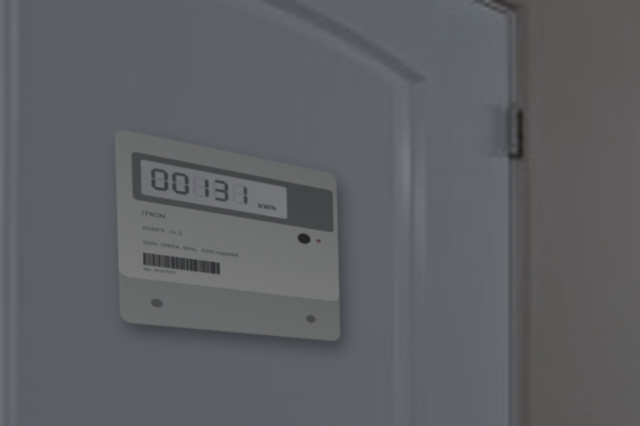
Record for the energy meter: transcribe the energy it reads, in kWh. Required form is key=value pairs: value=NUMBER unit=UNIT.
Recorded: value=131 unit=kWh
